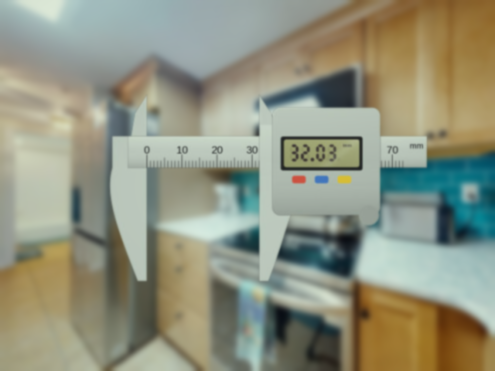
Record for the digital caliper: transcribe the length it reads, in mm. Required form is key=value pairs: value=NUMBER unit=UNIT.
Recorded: value=32.03 unit=mm
